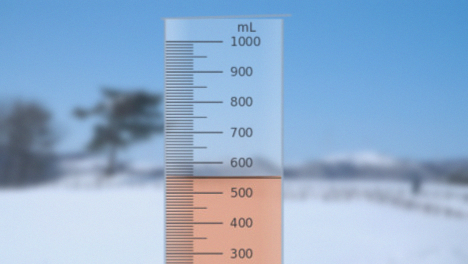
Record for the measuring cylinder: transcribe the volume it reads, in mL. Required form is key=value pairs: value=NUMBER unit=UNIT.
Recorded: value=550 unit=mL
